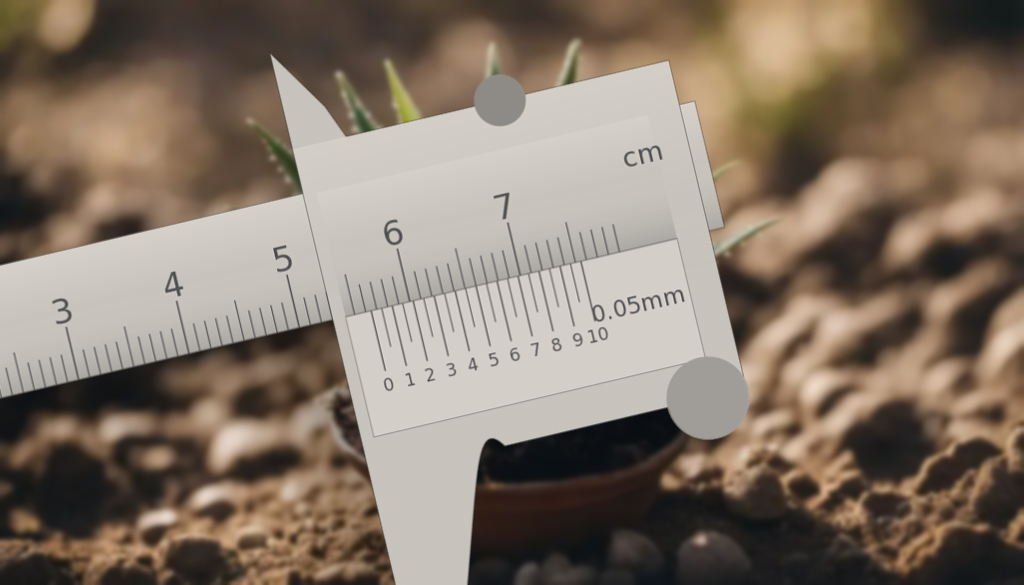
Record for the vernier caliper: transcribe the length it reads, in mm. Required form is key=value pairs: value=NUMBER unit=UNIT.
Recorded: value=56.5 unit=mm
